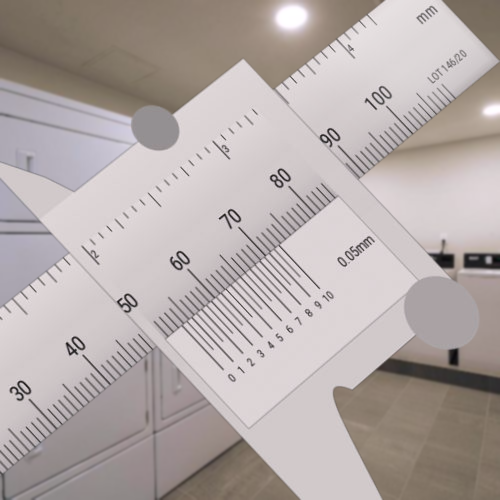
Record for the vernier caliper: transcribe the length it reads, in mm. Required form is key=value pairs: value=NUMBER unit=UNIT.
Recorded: value=53.6 unit=mm
